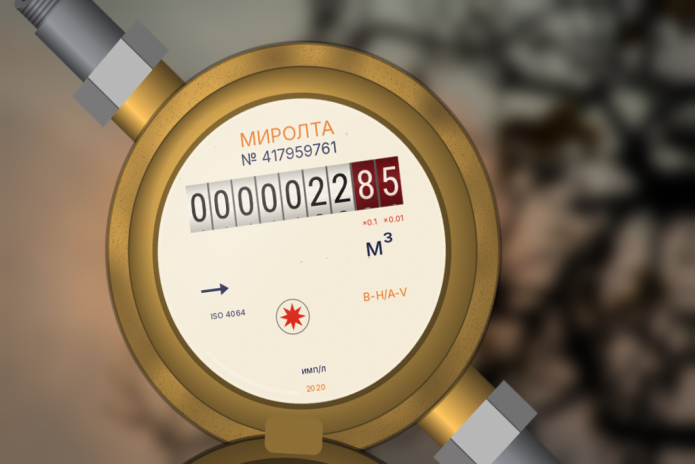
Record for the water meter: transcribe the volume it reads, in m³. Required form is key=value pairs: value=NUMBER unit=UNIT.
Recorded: value=22.85 unit=m³
